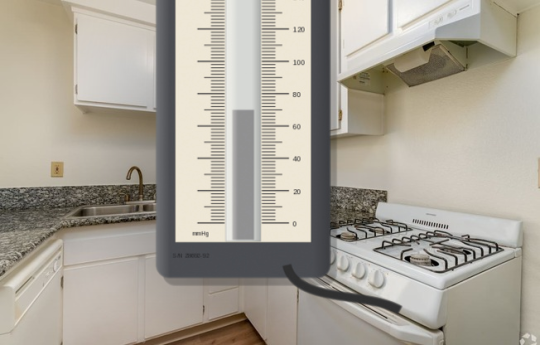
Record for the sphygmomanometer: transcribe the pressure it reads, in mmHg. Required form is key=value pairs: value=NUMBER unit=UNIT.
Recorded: value=70 unit=mmHg
